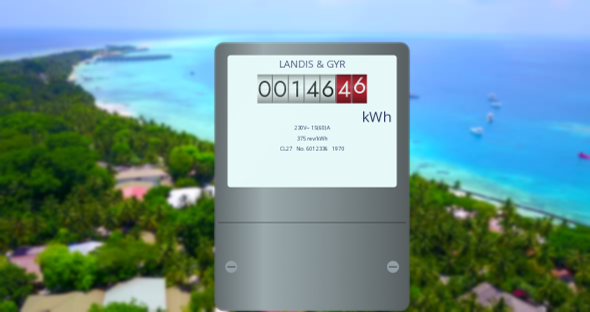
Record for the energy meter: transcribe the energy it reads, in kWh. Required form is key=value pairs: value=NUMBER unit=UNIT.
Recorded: value=146.46 unit=kWh
